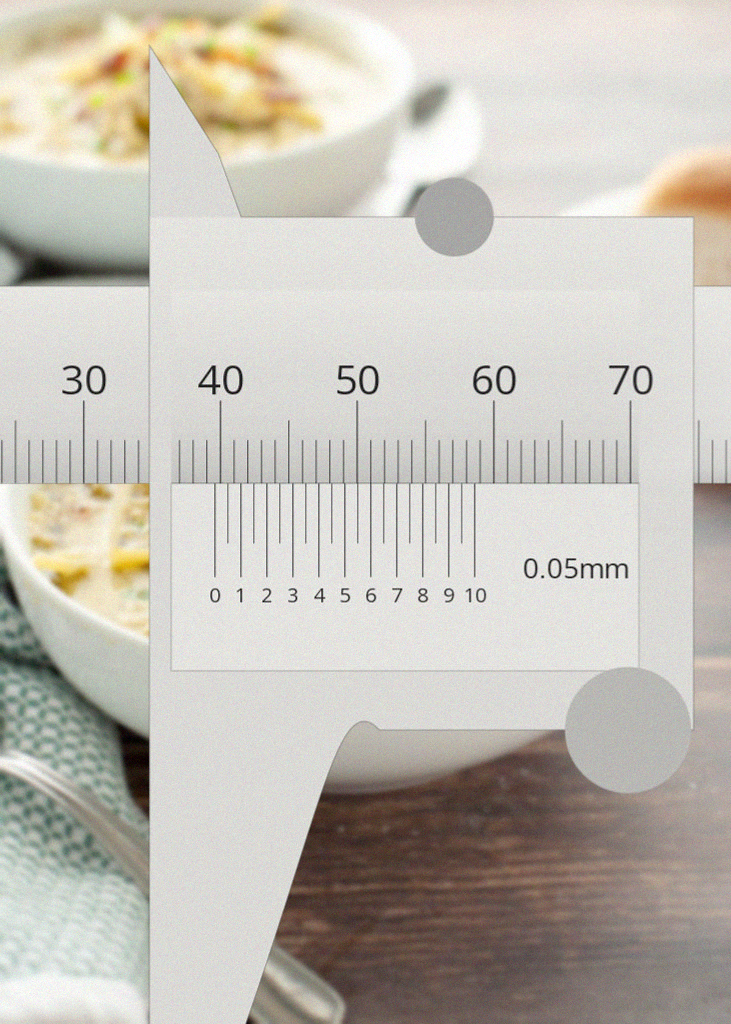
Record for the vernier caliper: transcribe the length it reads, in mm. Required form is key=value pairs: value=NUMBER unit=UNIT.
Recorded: value=39.6 unit=mm
